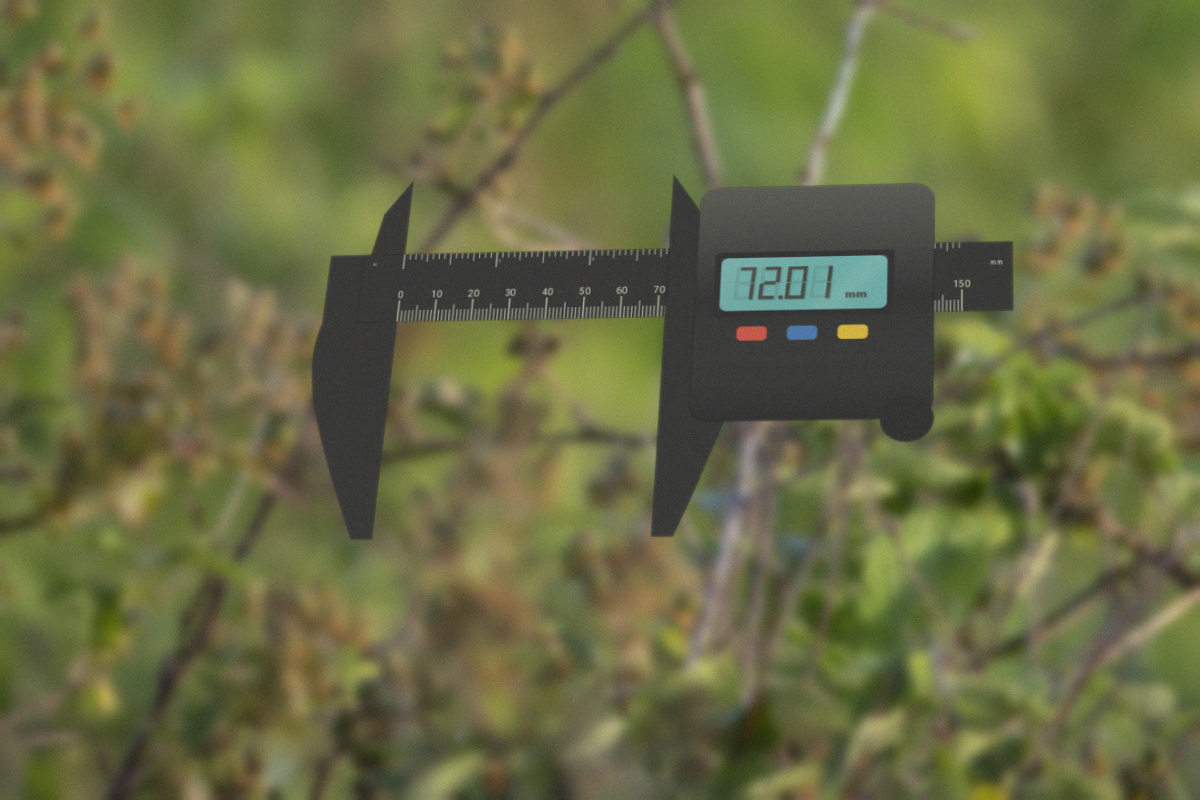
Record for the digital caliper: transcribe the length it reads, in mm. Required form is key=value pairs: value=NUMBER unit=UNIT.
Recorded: value=72.01 unit=mm
